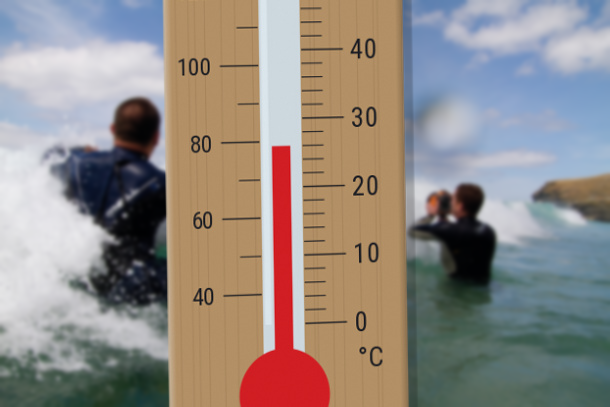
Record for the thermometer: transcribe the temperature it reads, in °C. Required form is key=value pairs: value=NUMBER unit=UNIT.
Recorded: value=26 unit=°C
